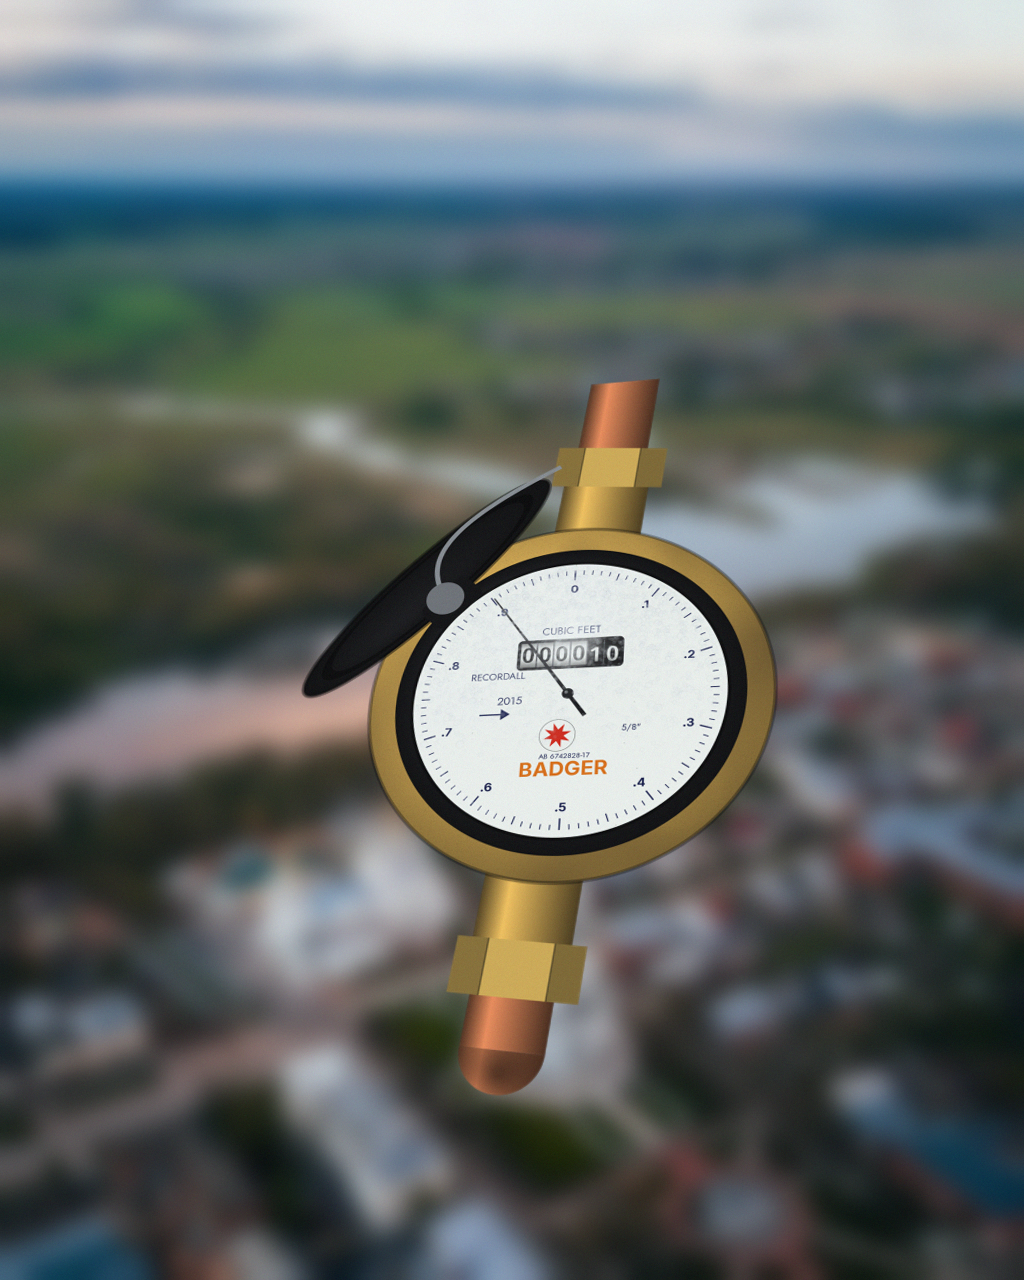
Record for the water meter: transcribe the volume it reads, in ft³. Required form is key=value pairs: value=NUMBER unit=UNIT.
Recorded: value=9.90 unit=ft³
